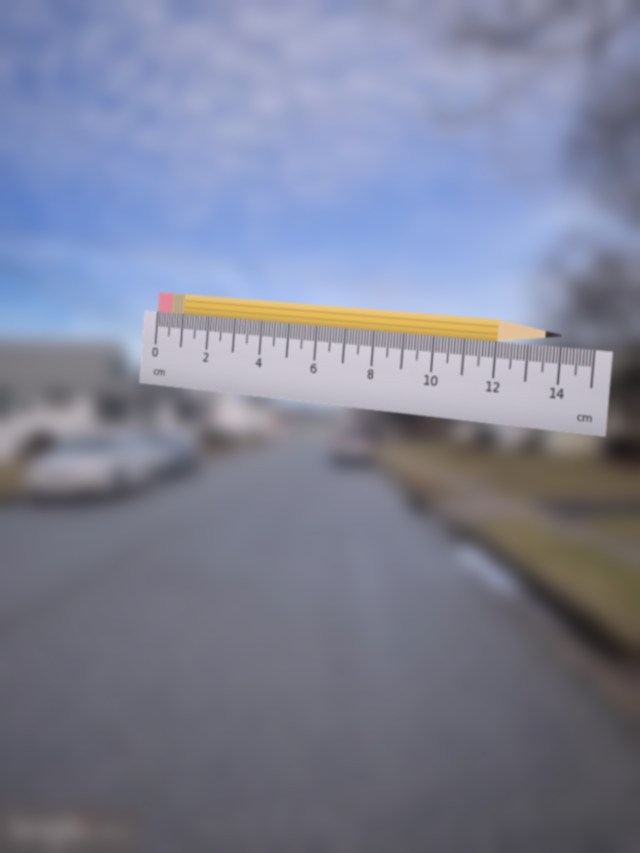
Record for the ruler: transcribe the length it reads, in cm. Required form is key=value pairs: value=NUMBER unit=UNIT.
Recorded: value=14 unit=cm
